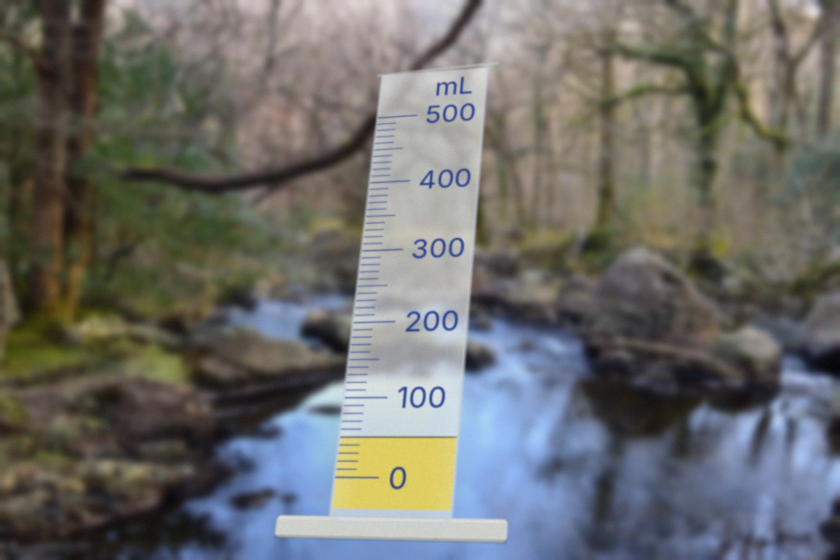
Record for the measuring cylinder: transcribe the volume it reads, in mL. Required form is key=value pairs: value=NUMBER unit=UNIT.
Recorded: value=50 unit=mL
